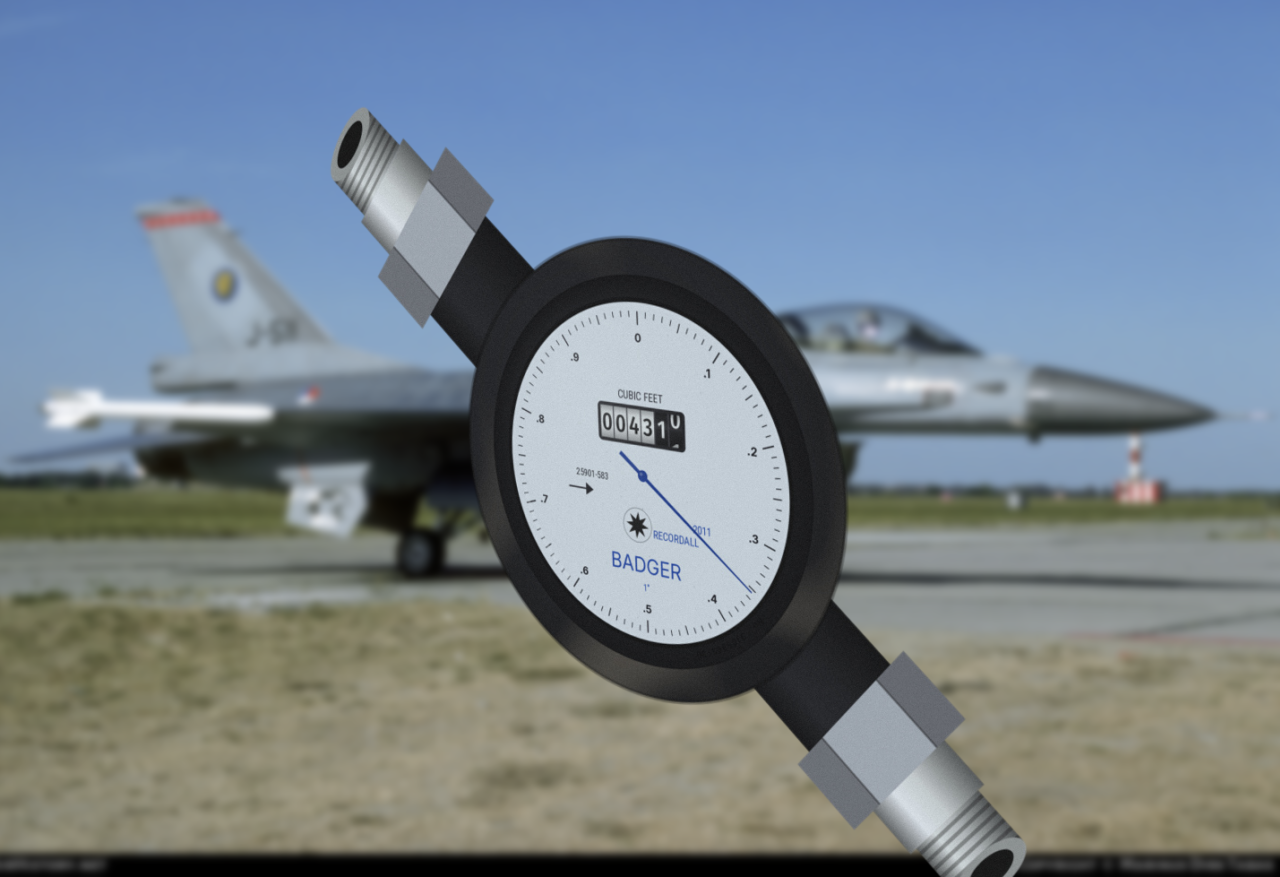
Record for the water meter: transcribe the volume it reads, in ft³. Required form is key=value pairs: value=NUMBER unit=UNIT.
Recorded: value=4310.35 unit=ft³
